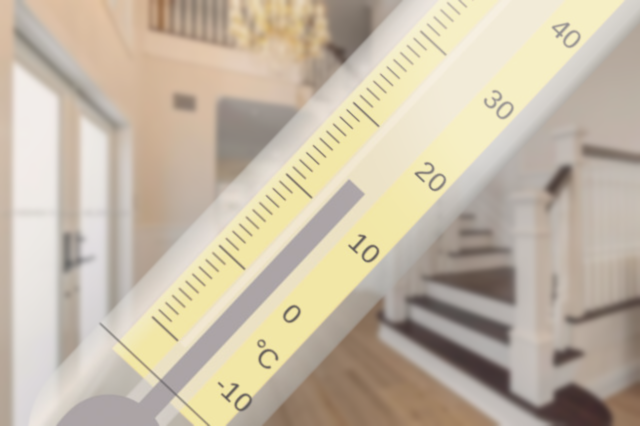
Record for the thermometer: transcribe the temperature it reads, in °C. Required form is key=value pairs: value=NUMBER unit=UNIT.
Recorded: value=14 unit=°C
